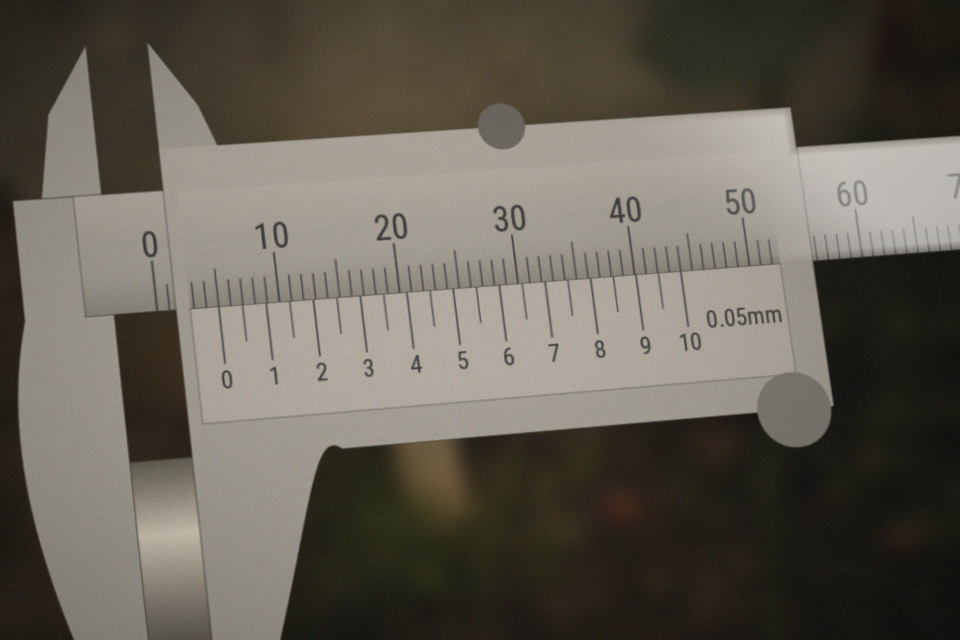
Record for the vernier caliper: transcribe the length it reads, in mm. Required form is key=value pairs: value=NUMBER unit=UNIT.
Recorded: value=5.0 unit=mm
